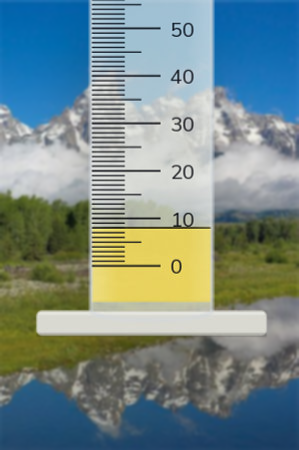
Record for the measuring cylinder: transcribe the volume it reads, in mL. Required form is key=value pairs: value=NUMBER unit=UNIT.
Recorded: value=8 unit=mL
